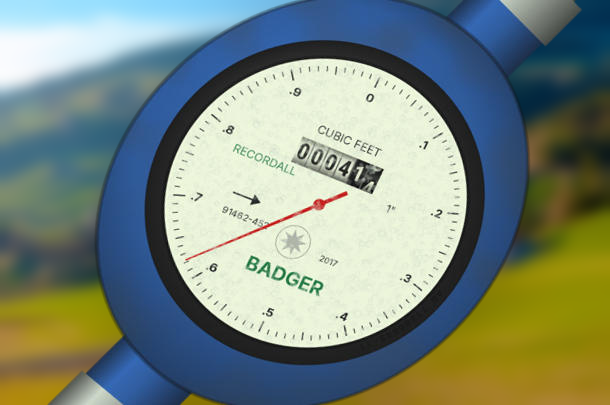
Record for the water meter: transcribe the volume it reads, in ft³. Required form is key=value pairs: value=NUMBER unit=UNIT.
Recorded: value=413.62 unit=ft³
